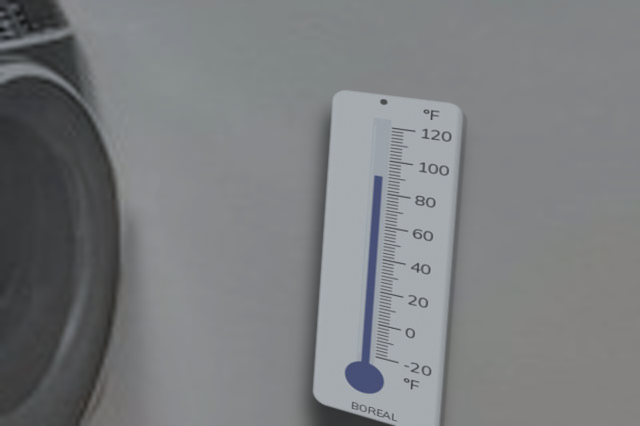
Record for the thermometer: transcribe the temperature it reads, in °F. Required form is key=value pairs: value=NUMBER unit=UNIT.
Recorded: value=90 unit=°F
